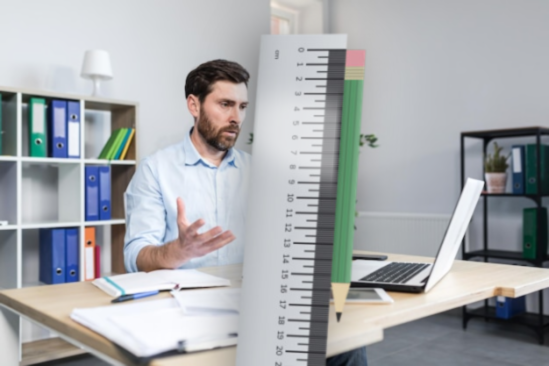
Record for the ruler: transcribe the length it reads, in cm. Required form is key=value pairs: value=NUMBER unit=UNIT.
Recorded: value=18 unit=cm
